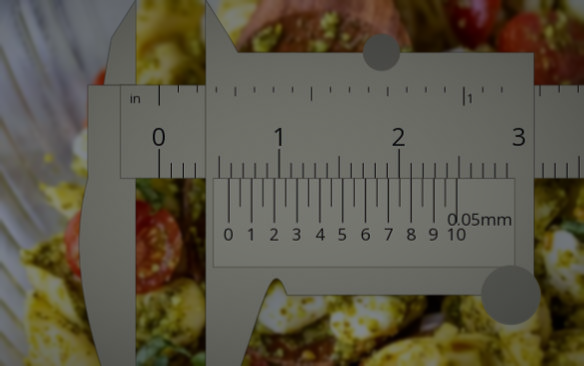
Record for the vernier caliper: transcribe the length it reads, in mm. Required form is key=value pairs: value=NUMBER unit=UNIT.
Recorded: value=5.8 unit=mm
